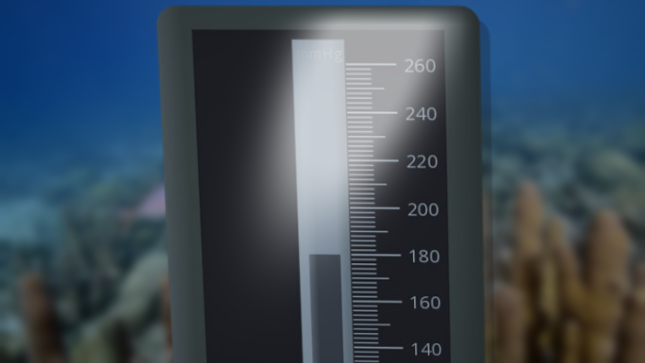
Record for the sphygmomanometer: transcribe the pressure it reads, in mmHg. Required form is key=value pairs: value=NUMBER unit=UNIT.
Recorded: value=180 unit=mmHg
